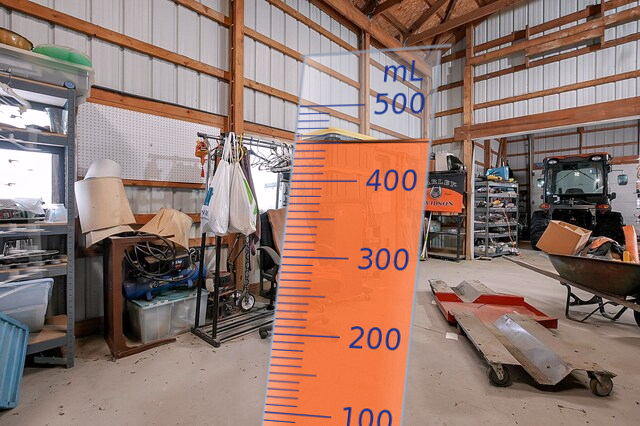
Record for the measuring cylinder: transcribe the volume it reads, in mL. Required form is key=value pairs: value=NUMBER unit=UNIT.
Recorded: value=450 unit=mL
